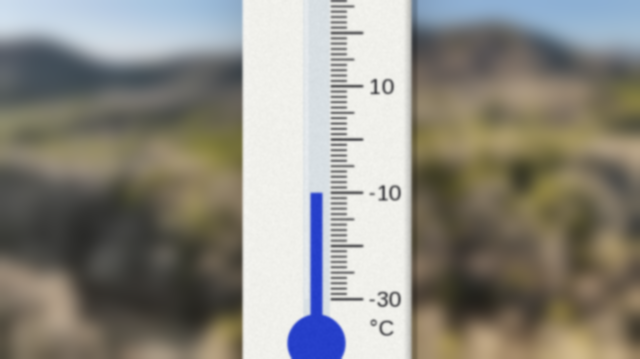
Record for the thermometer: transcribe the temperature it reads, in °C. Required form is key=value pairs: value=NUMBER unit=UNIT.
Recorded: value=-10 unit=°C
